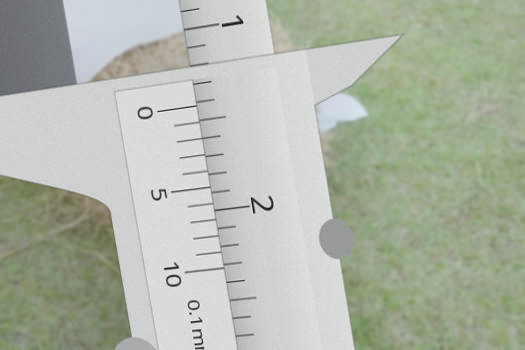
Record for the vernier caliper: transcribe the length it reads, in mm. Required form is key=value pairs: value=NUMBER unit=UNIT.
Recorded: value=14.2 unit=mm
